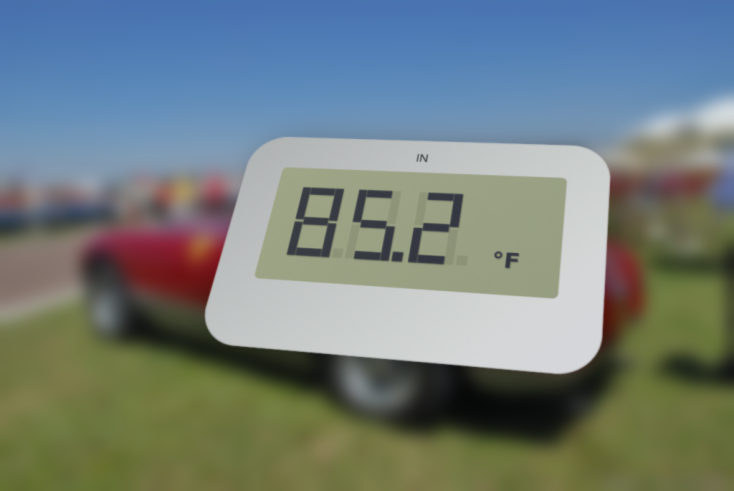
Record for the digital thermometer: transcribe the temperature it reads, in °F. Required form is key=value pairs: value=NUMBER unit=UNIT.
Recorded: value=85.2 unit=°F
